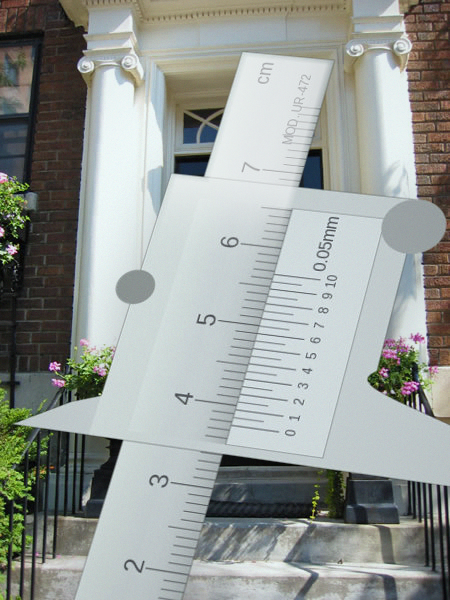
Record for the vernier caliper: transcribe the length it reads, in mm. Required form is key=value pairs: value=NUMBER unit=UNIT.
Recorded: value=37.6 unit=mm
